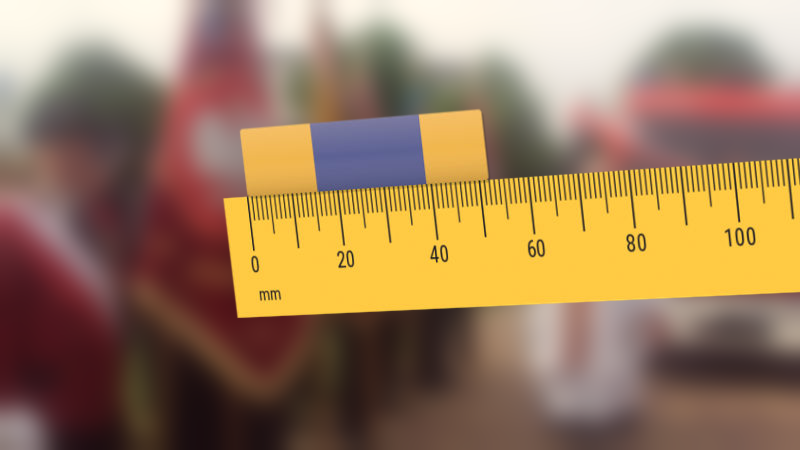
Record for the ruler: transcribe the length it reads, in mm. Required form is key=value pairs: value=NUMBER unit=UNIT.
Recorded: value=52 unit=mm
